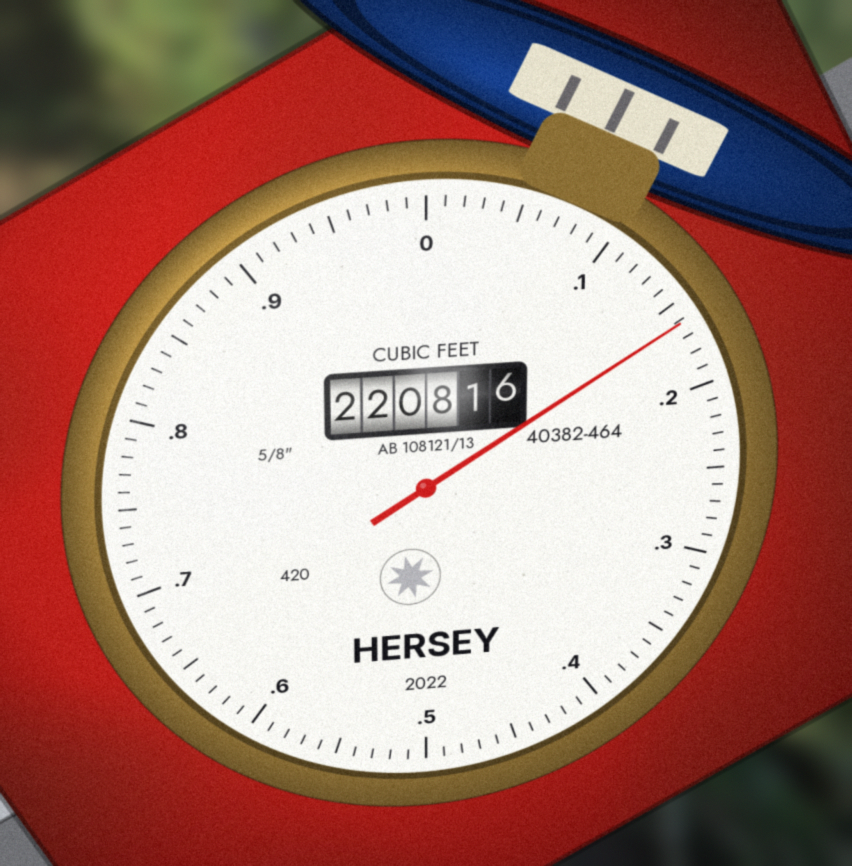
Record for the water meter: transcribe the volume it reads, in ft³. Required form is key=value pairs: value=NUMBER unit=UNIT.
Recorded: value=220816.16 unit=ft³
